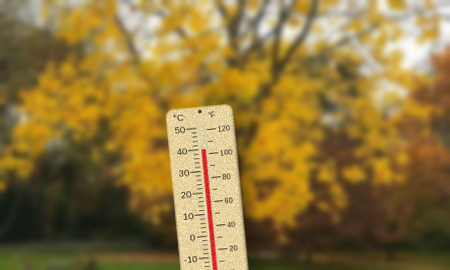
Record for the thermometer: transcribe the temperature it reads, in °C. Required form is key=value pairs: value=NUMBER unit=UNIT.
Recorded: value=40 unit=°C
